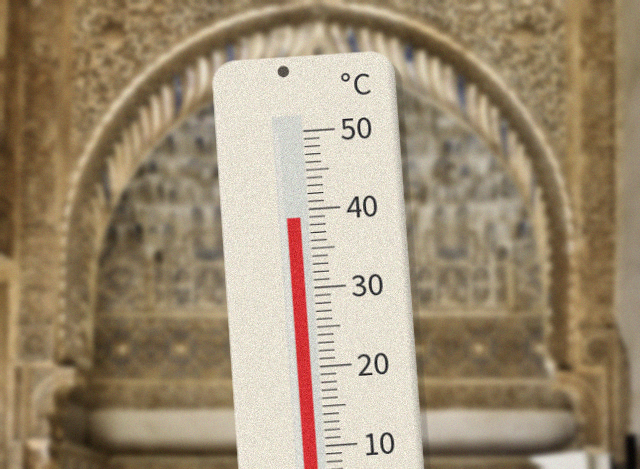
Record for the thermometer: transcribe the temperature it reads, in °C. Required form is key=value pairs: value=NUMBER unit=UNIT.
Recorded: value=39 unit=°C
